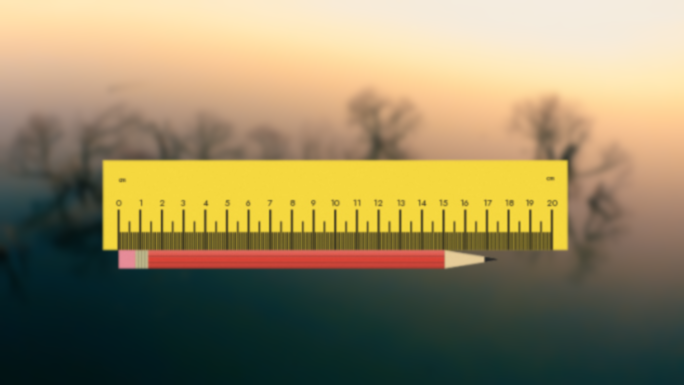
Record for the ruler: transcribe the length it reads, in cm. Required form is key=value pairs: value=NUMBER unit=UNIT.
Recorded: value=17.5 unit=cm
